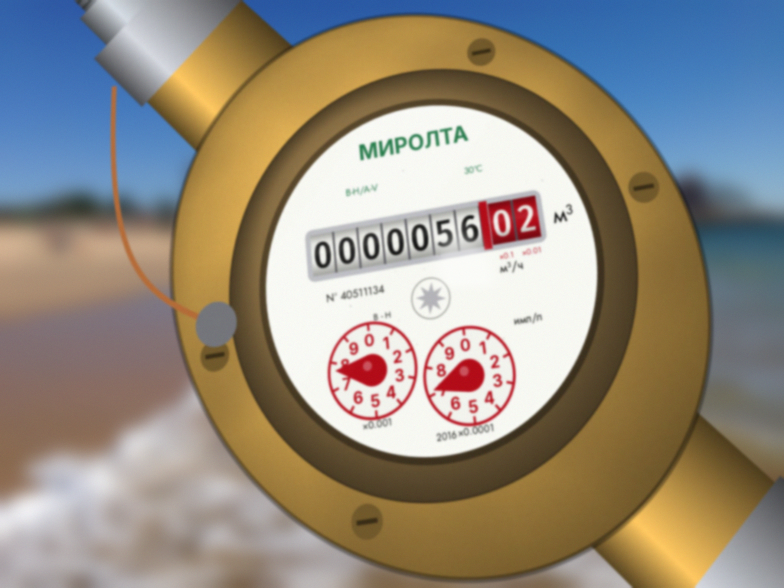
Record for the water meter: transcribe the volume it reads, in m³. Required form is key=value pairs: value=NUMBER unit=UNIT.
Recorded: value=56.0277 unit=m³
